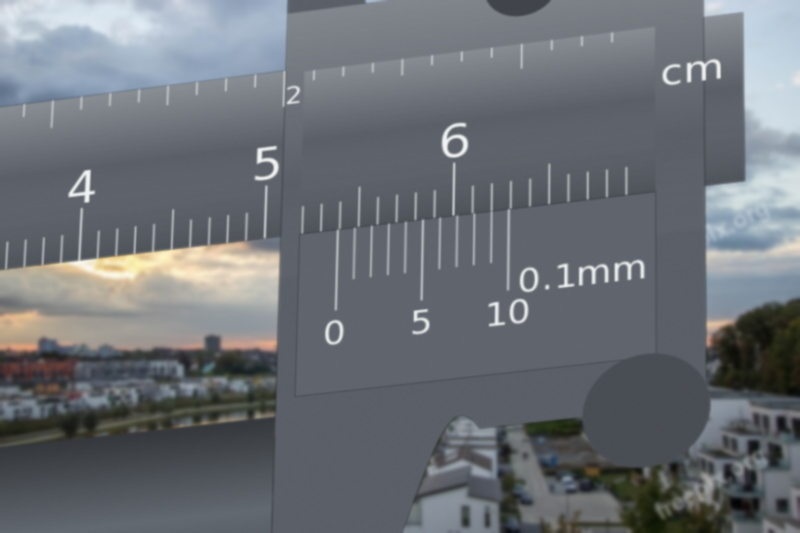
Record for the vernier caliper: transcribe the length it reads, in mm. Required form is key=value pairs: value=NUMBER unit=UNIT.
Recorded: value=53.9 unit=mm
